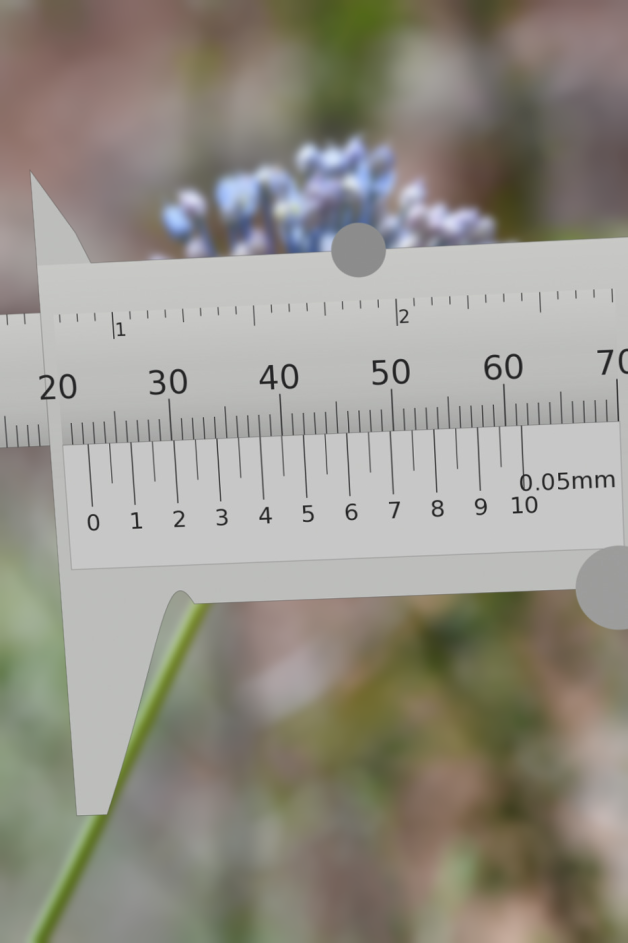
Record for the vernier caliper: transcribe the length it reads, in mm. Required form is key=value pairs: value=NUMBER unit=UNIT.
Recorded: value=22.4 unit=mm
